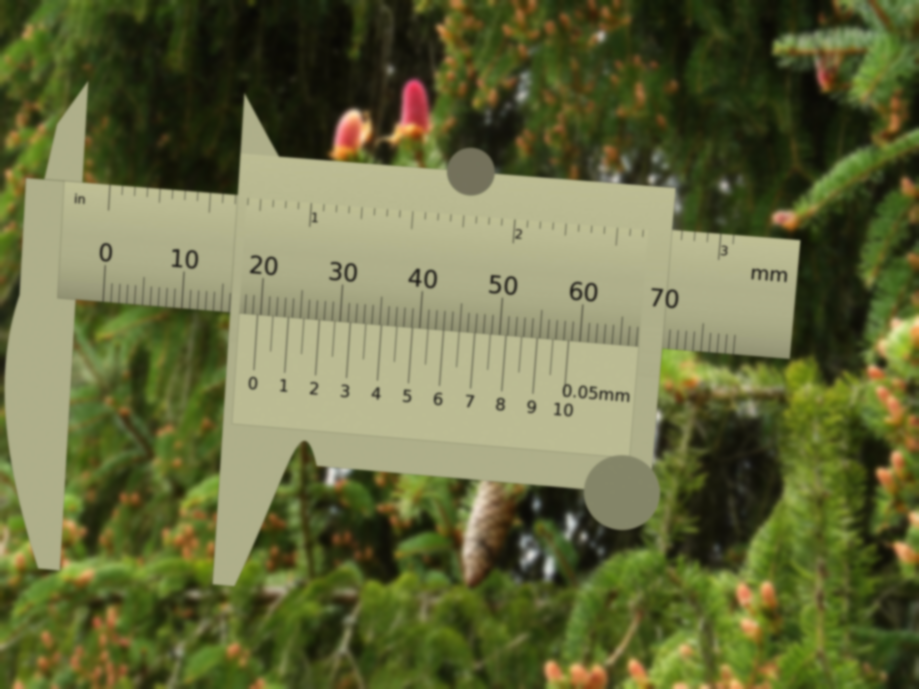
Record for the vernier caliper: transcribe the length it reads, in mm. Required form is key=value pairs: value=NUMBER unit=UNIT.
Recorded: value=19.6 unit=mm
